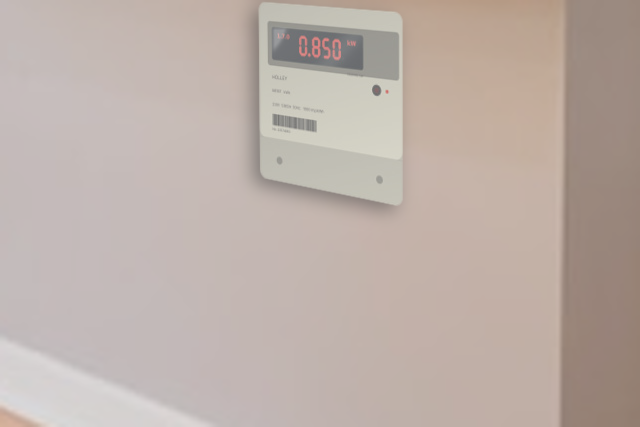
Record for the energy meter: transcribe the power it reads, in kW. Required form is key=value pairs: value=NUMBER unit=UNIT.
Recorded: value=0.850 unit=kW
